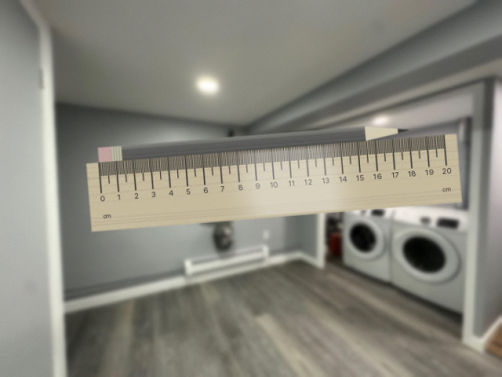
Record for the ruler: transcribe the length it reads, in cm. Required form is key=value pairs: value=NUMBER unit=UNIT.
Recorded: value=18 unit=cm
